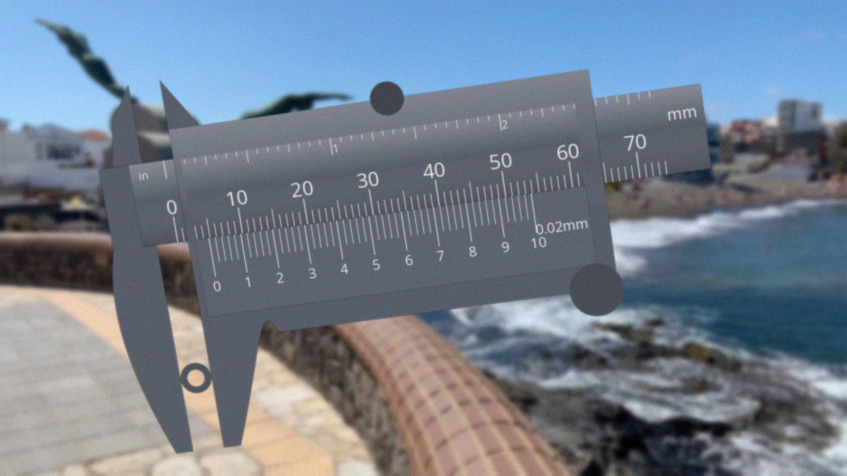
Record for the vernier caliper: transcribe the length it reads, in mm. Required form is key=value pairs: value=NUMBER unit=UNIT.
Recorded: value=4.8 unit=mm
